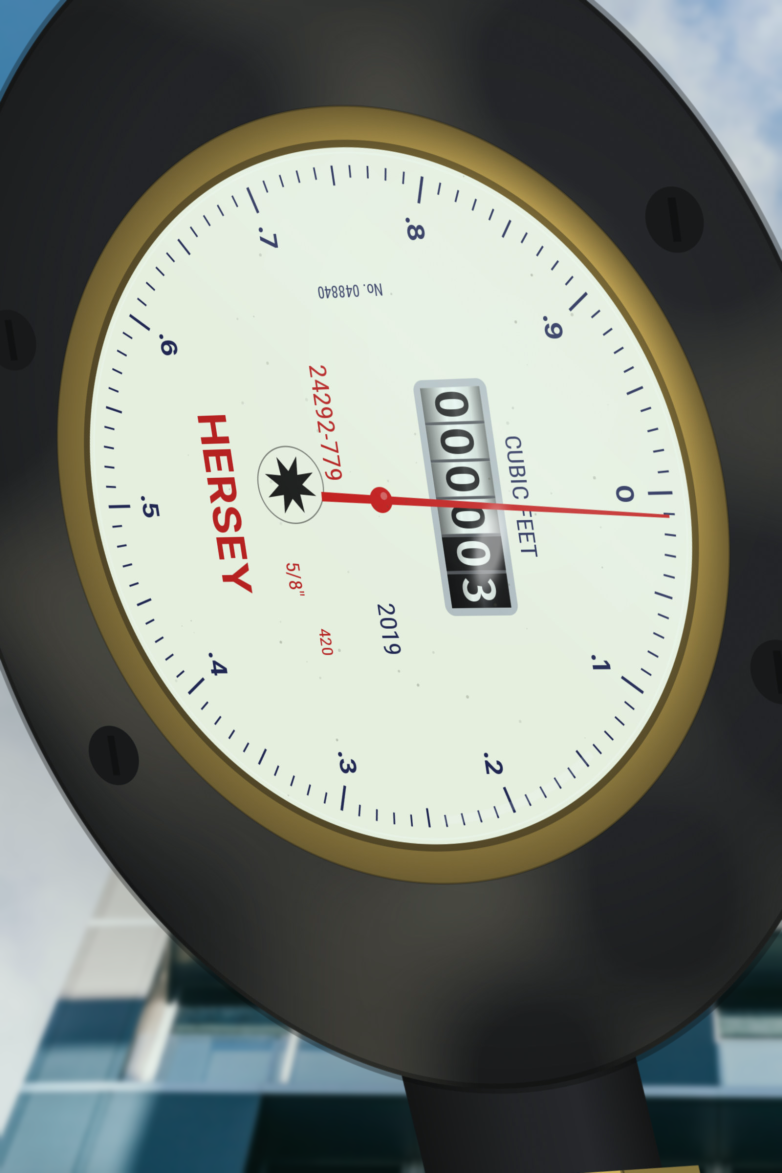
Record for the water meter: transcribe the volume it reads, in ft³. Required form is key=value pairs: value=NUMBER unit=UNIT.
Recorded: value=3.01 unit=ft³
